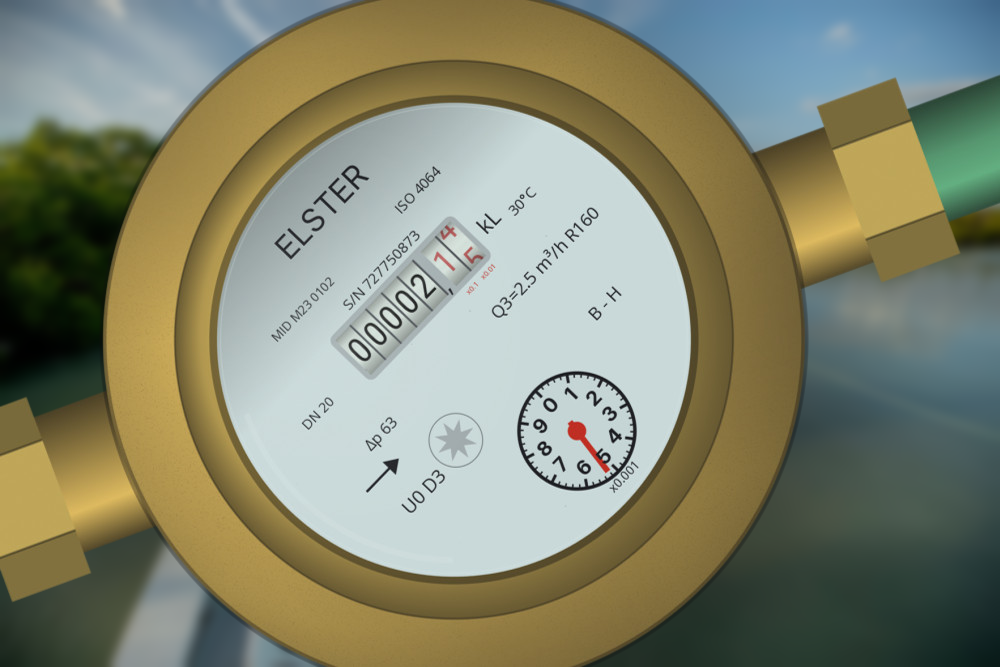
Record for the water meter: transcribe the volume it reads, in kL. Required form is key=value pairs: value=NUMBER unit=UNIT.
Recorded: value=2.145 unit=kL
